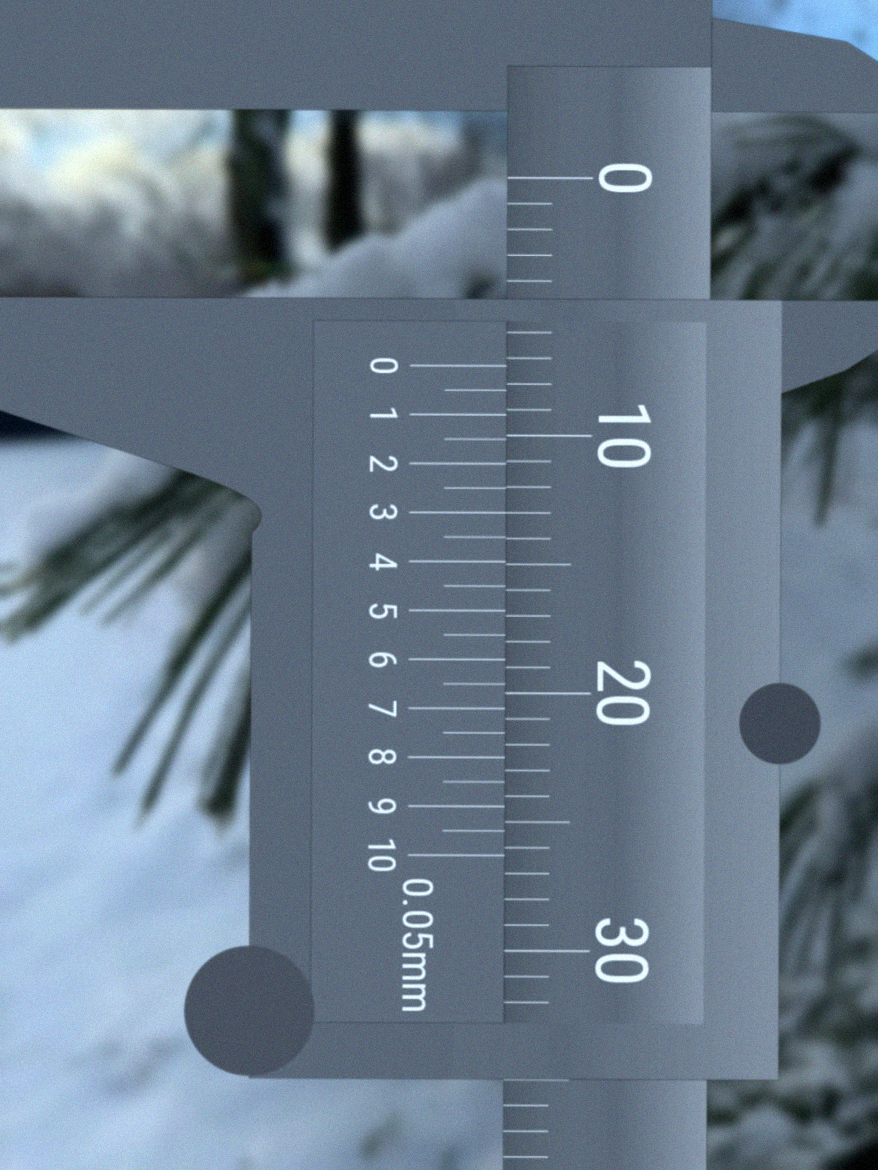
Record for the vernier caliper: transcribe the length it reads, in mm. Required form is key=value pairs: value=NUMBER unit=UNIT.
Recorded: value=7.30 unit=mm
